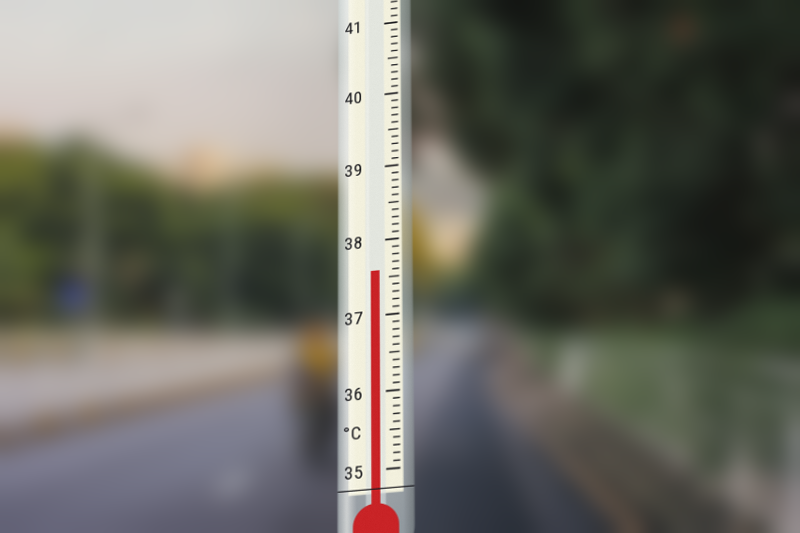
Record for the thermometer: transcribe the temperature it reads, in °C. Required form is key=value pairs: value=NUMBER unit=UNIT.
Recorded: value=37.6 unit=°C
